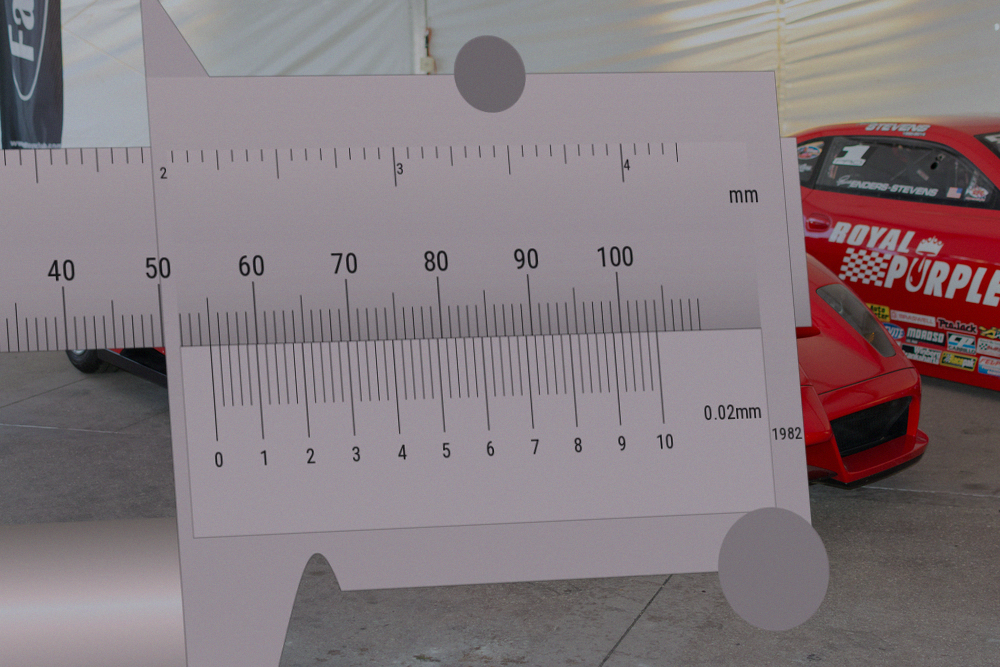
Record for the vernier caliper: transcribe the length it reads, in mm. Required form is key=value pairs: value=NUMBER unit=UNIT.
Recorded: value=55.0 unit=mm
